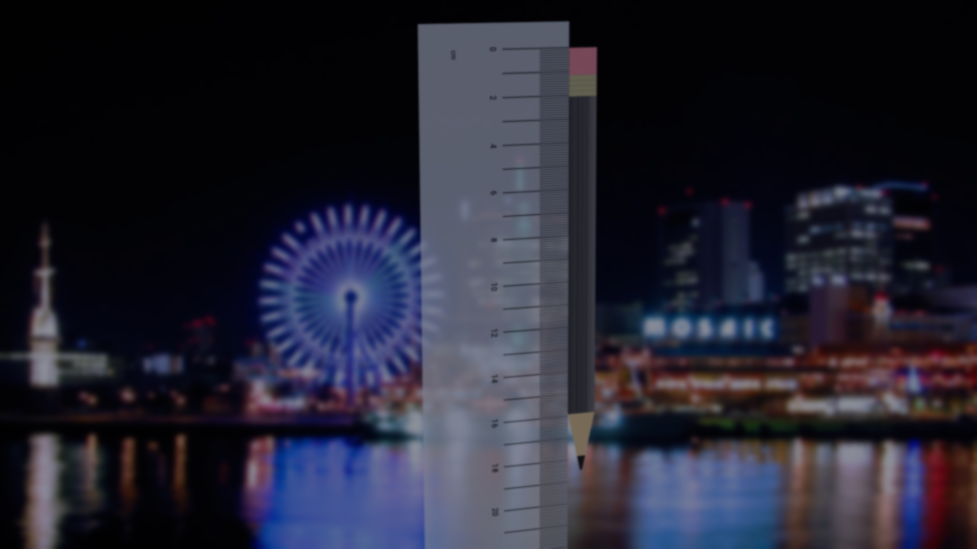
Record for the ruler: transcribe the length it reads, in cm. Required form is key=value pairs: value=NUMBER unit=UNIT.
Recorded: value=18.5 unit=cm
